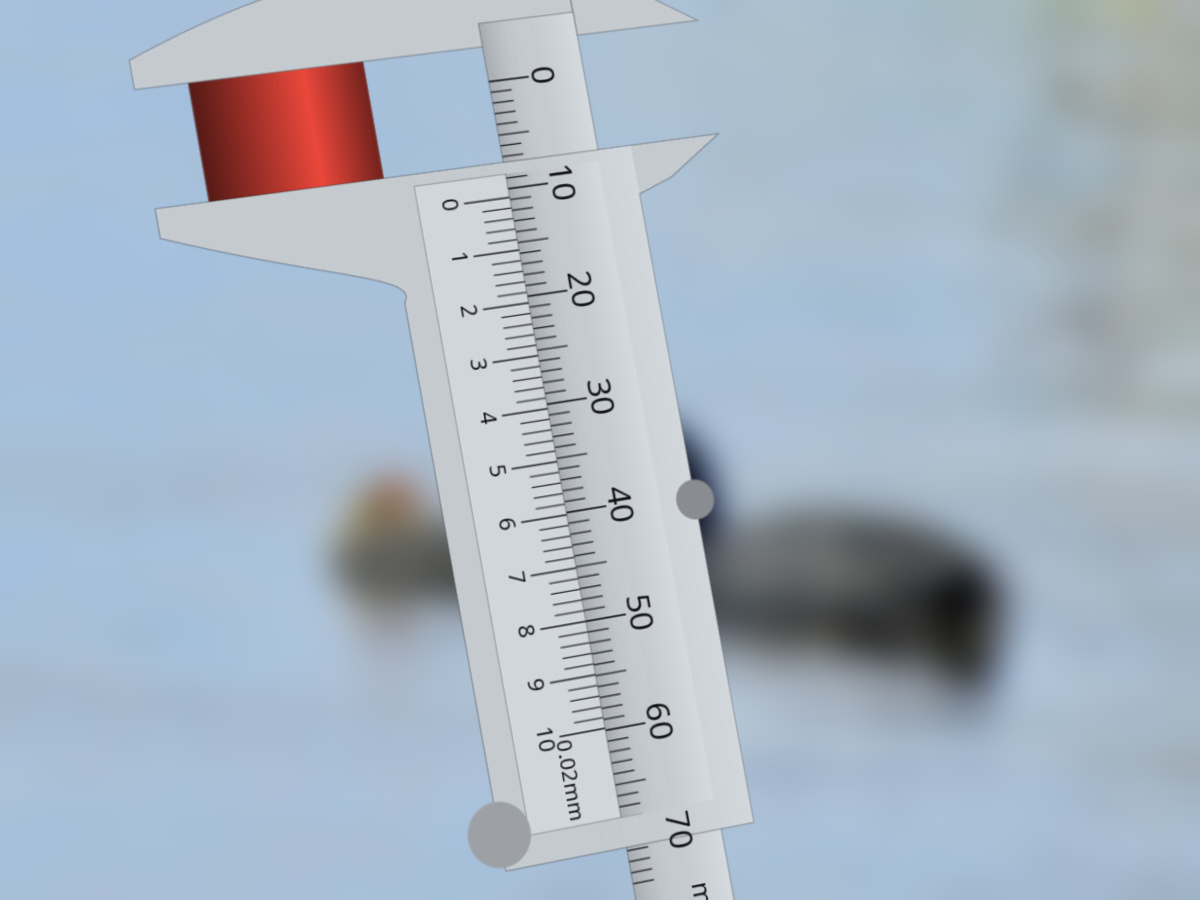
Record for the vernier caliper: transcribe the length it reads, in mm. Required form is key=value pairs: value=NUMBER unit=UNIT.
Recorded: value=10.8 unit=mm
